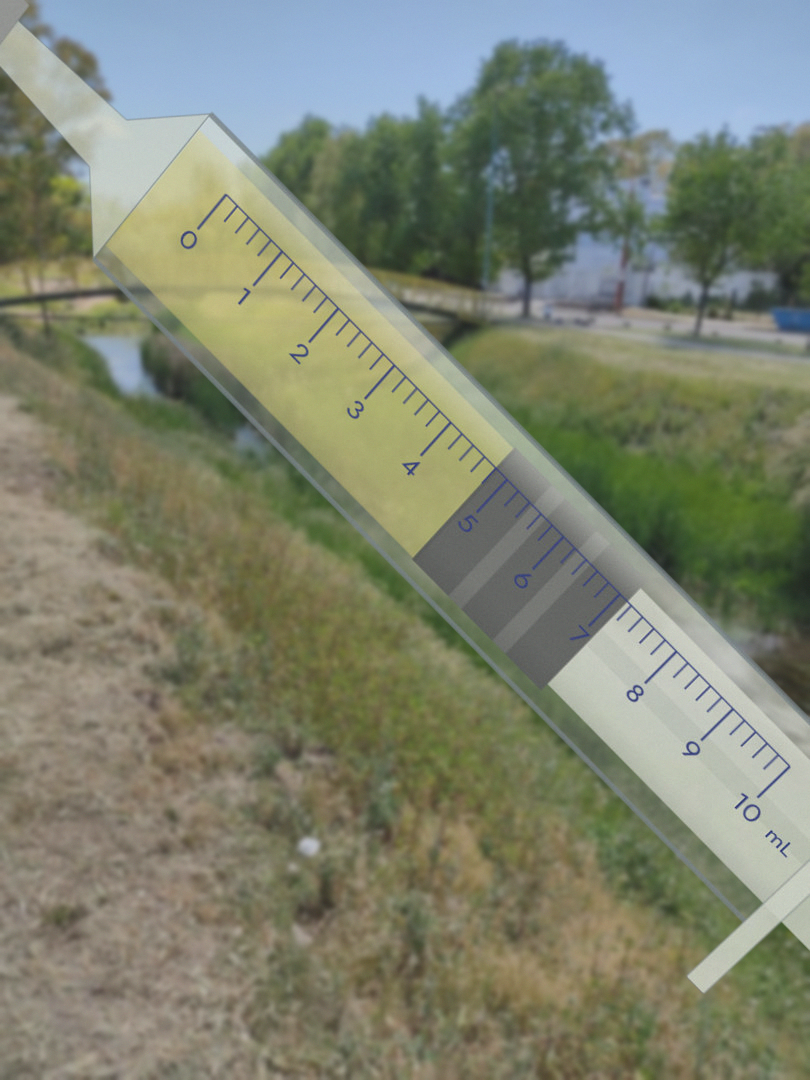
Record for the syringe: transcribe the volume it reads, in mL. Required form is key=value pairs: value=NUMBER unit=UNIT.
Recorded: value=4.8 unit=mL
